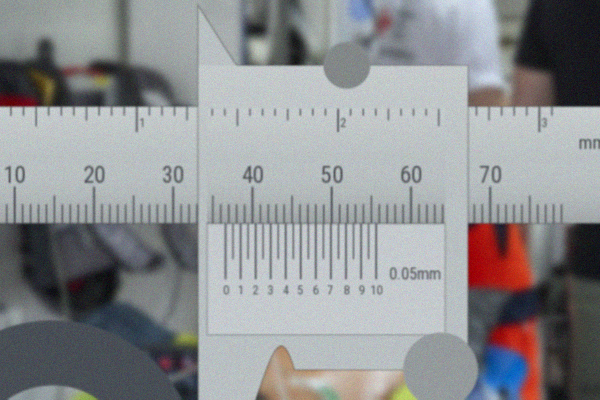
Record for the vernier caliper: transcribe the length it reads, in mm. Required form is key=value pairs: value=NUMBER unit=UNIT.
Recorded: value=36.6 unit=mm
